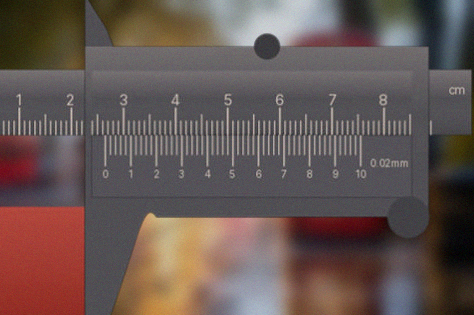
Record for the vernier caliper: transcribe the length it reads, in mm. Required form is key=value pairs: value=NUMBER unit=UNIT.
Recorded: value=26.5 unit=mm
